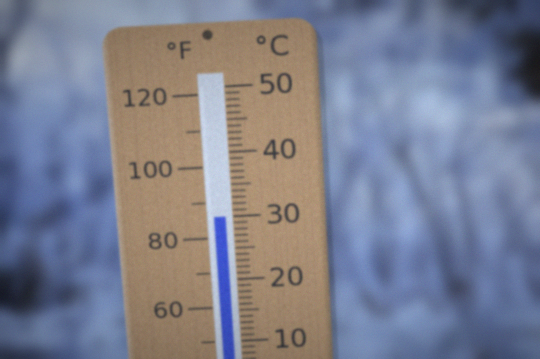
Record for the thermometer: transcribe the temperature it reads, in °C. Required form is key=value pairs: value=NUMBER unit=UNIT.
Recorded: value=30 unit=°C
